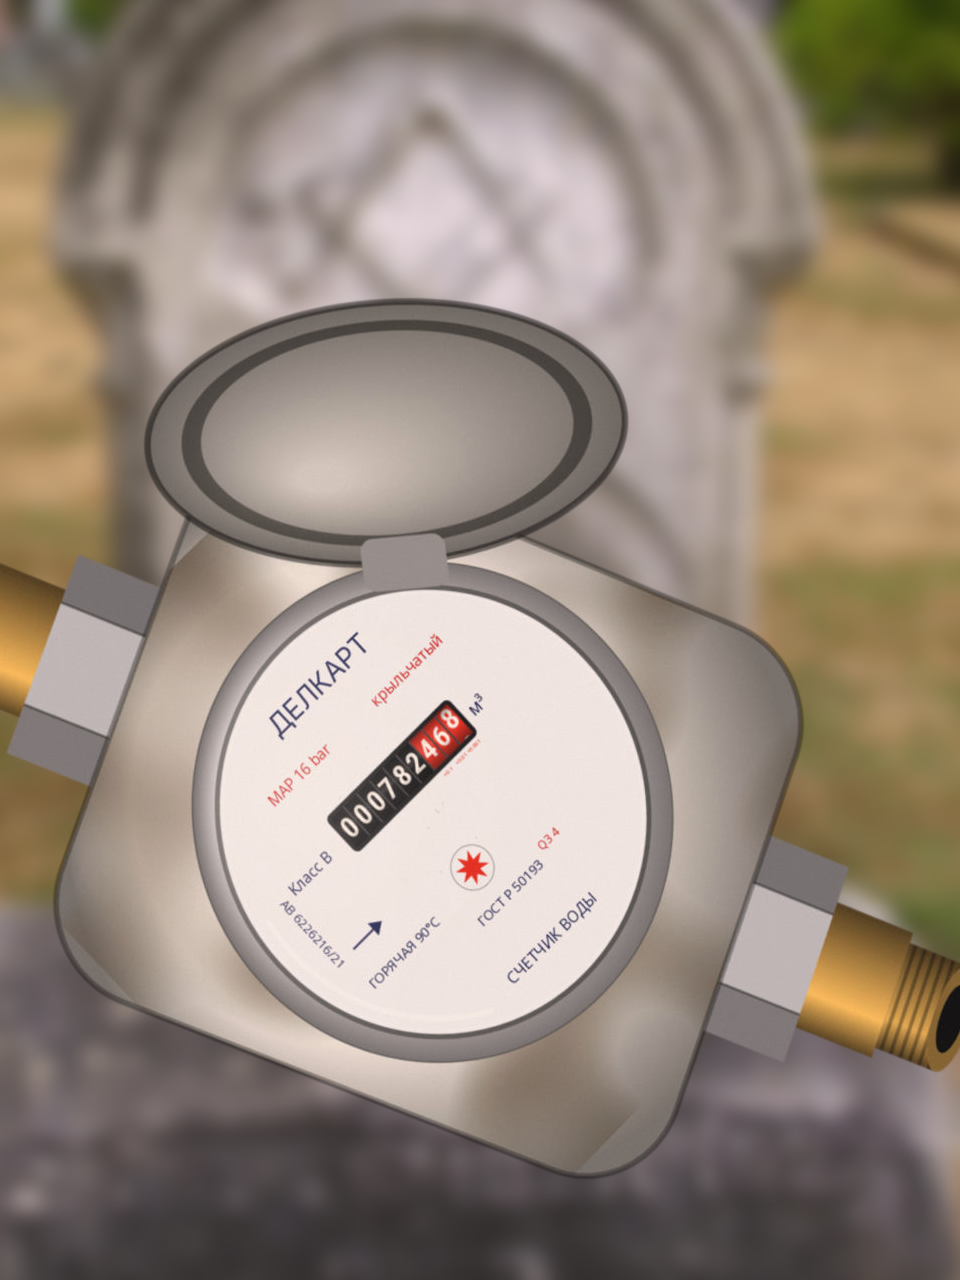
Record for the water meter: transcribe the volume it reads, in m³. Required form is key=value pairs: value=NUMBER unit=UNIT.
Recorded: value=782.468 unit=m³
